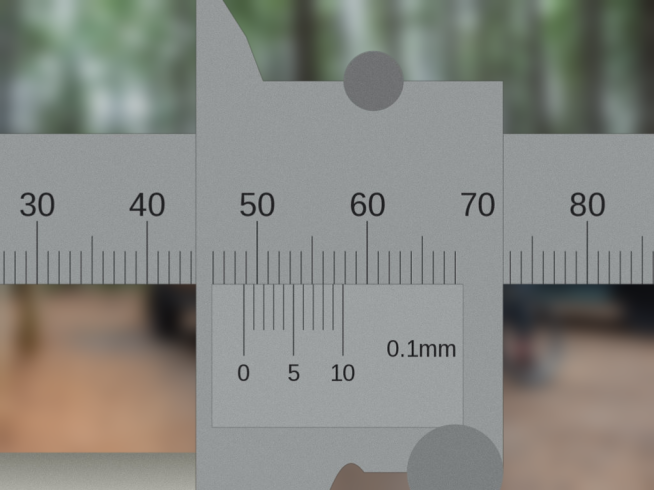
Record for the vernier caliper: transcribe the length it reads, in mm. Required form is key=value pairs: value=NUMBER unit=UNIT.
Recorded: value=48.8 unit=mm
